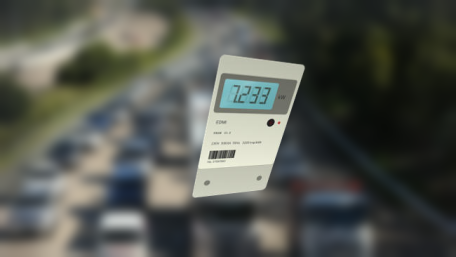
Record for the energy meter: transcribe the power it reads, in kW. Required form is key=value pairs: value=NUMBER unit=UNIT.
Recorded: value=7.233 unit=kW
